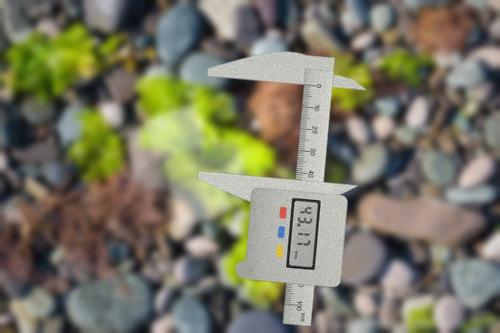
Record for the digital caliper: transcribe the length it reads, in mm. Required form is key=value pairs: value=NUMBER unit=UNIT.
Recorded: value=43.17 unit=mm
